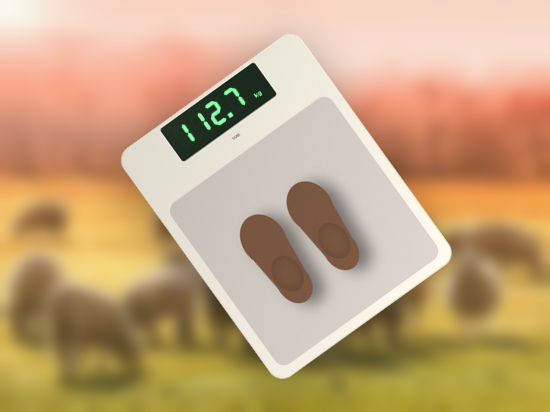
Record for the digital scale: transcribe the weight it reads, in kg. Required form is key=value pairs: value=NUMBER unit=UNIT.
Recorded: value=112.7 unit=kg
